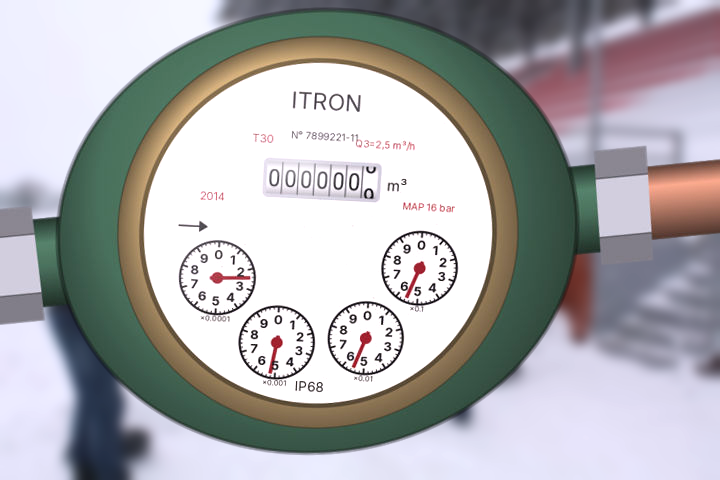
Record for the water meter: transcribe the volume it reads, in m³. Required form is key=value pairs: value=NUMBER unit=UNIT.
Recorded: value=8.5552 unit=m³
